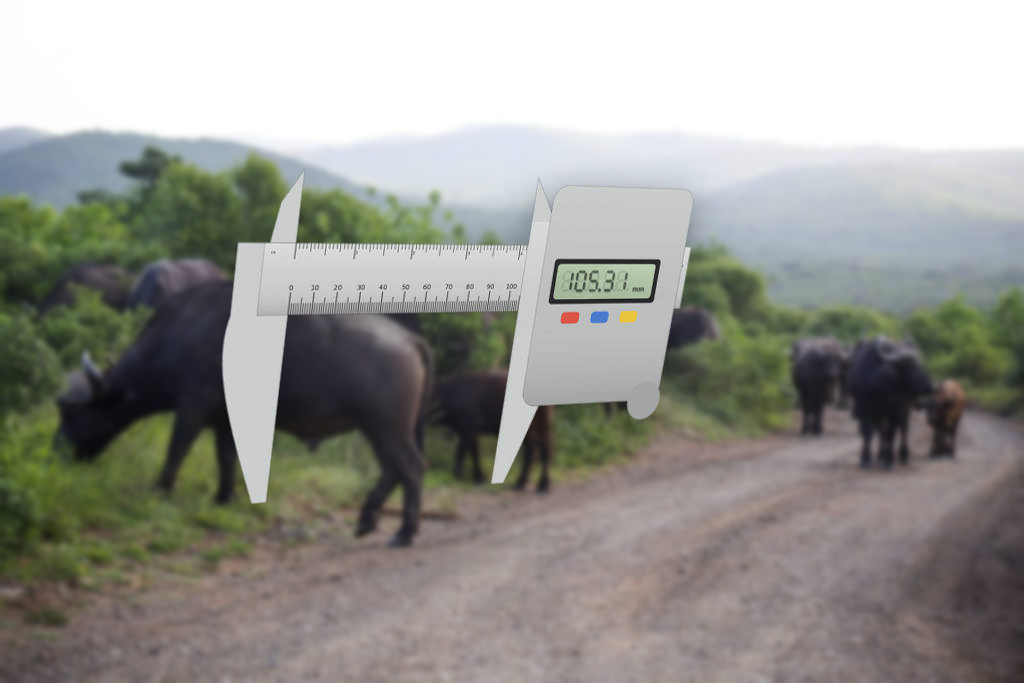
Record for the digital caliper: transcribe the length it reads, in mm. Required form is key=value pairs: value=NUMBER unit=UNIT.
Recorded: value=105.31 unit=mm
